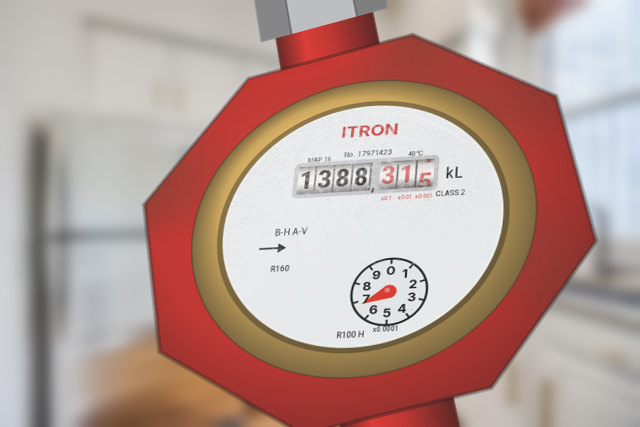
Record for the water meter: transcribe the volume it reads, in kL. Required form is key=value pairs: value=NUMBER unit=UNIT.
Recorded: value=1388.3146 unit=kL
